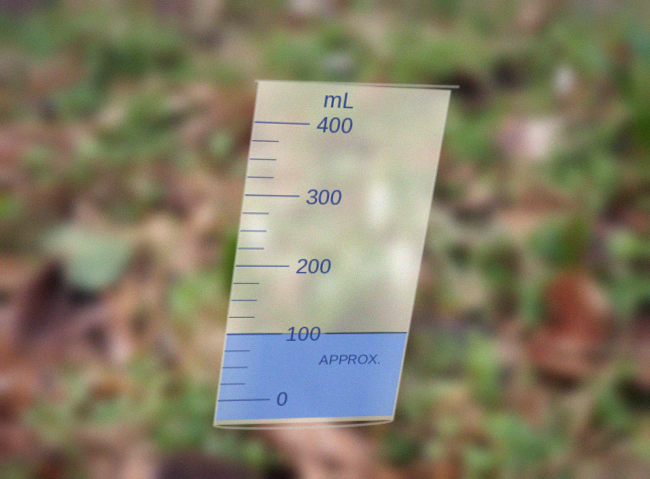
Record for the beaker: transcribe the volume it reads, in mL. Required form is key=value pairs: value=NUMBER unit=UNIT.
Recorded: value=100 unit=mL
